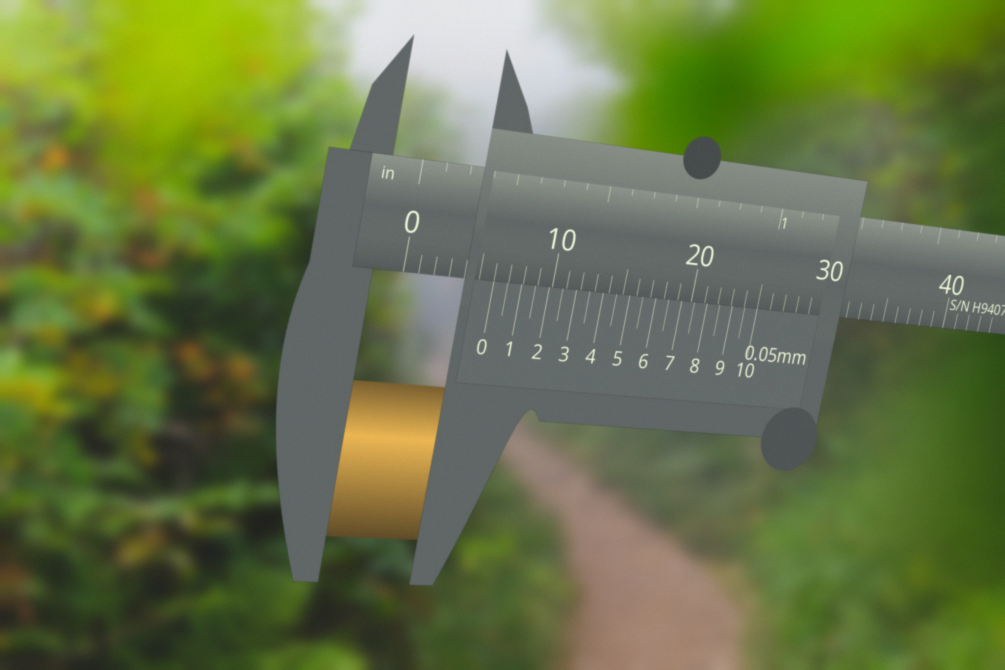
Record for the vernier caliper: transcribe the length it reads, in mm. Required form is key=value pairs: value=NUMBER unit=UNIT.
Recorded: value=6.0 unit=mm
